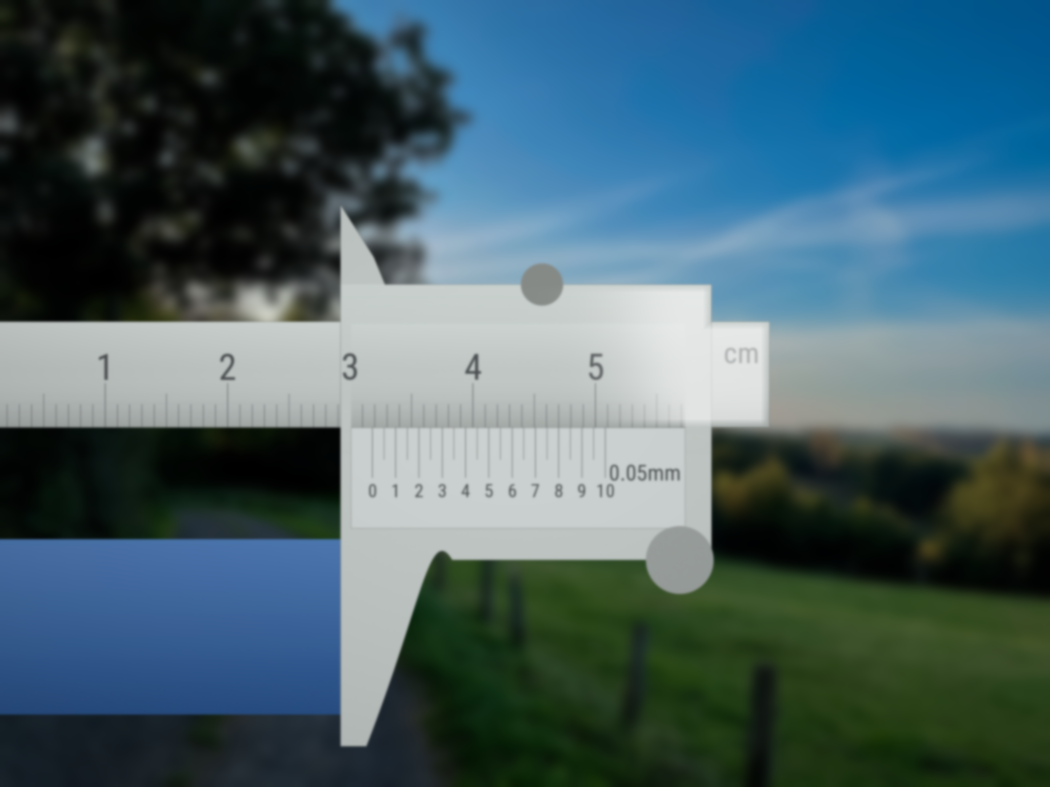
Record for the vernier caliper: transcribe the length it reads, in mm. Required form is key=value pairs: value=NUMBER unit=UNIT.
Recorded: value=31.8 unit=mm
